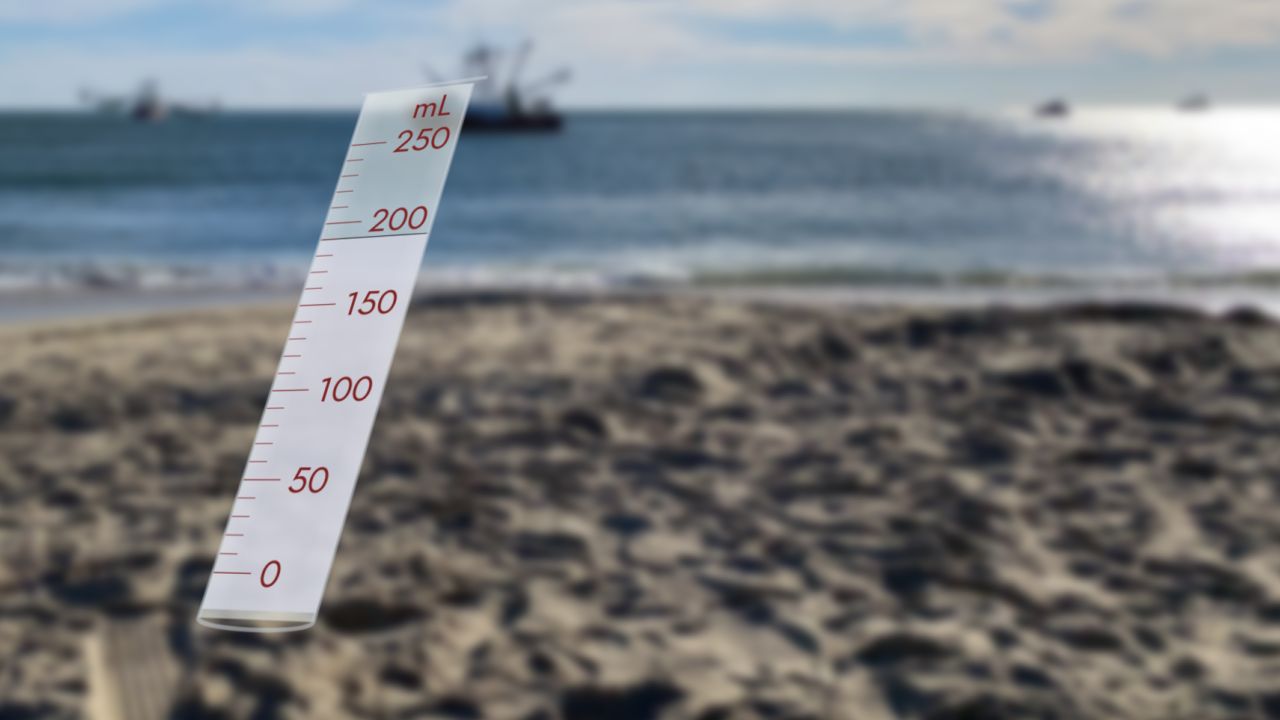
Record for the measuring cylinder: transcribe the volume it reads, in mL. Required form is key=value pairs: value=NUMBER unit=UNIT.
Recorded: value=190 unit=mL
